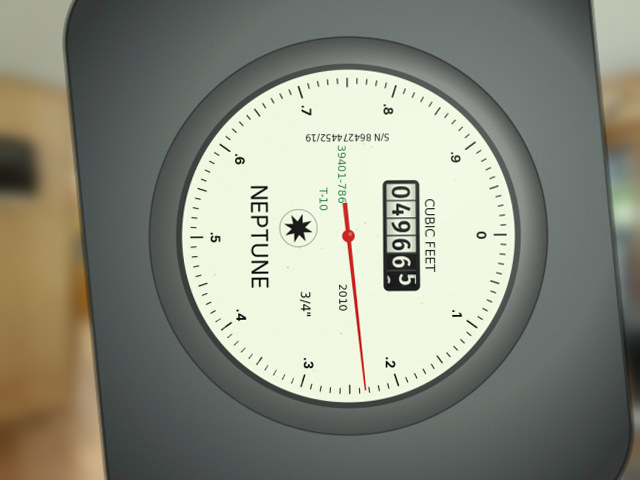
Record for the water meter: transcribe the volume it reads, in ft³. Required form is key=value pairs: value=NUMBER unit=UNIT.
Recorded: value=49665.23 unit=ft³
